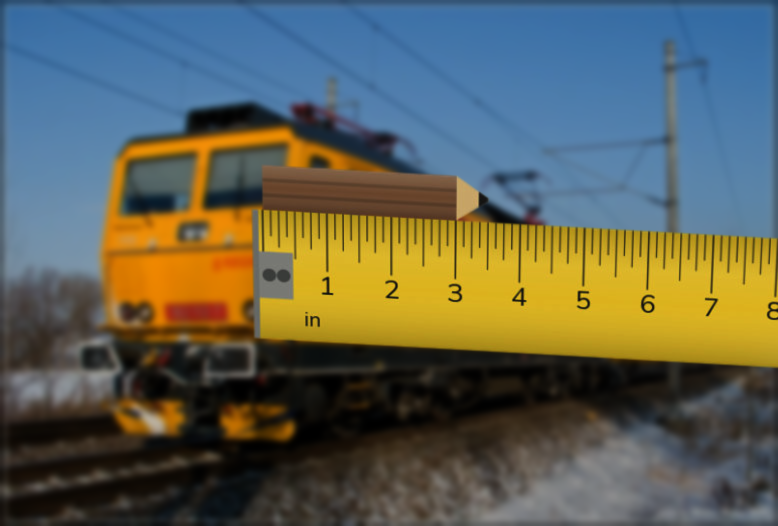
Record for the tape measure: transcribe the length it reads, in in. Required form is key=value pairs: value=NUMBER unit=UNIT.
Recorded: value=3.5 unit=in
